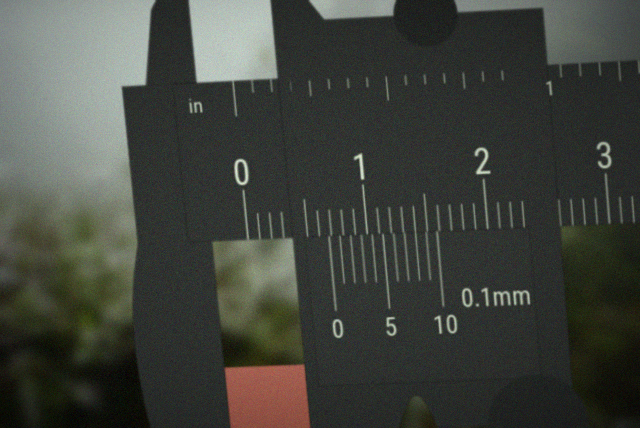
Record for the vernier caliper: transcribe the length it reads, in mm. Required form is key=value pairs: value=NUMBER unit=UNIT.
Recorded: value=6.8 unit=mm
